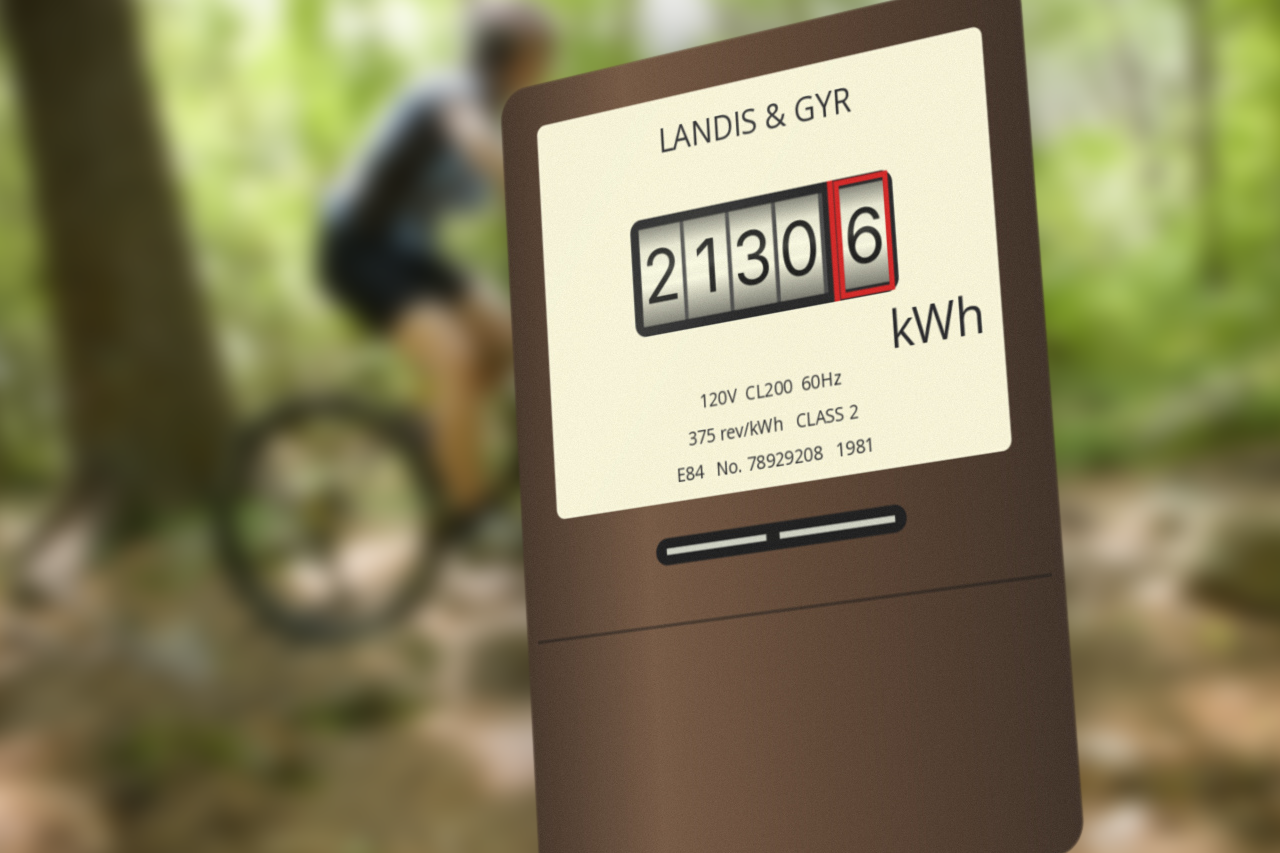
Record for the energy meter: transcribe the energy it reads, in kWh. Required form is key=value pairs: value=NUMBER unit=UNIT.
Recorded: value=2130.6 unit=kWh
